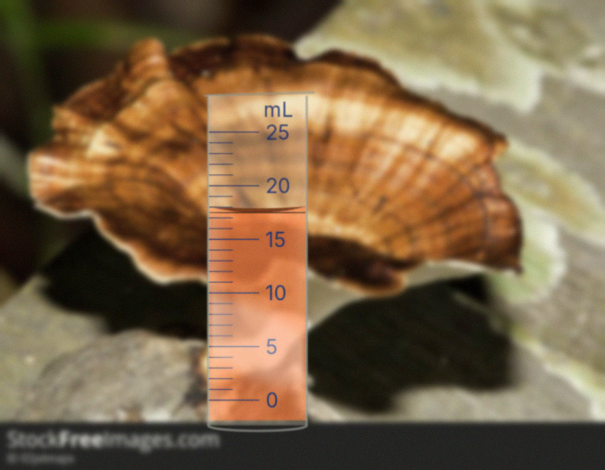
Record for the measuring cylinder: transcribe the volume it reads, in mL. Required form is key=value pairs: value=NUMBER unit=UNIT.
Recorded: value=17.5 unit=mL
